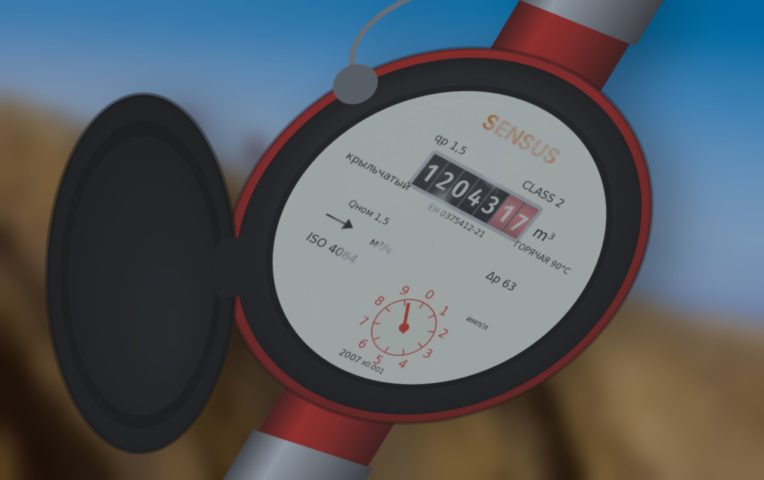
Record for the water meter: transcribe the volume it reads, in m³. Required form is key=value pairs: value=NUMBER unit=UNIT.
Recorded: value=12043.169 unit=m³
